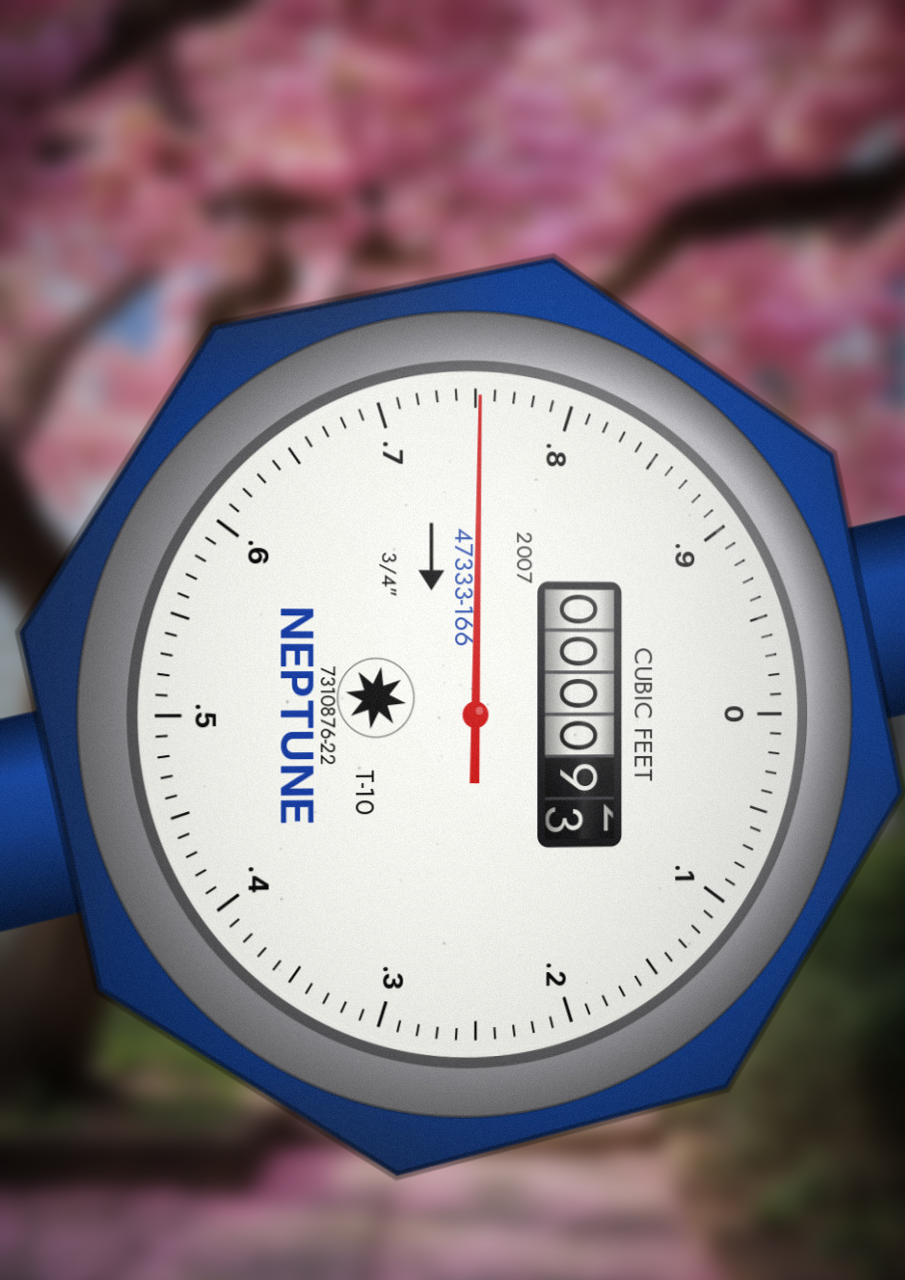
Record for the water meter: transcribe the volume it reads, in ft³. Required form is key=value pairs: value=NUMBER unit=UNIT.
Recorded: value=92.75 unit=ft³
